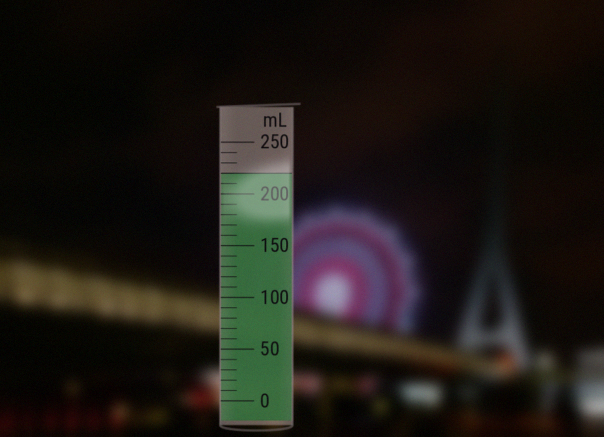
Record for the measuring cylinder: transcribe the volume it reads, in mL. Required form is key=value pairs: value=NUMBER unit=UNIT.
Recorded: value=220 unit=mL
